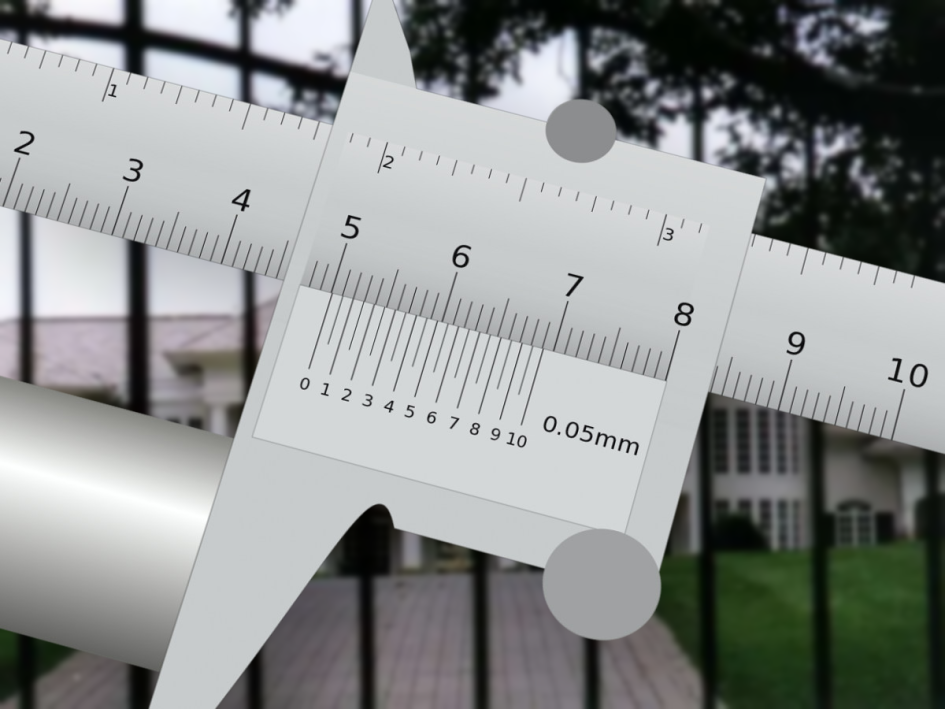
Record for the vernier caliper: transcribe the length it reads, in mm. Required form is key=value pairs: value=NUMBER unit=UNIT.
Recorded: value=50.1 unit=mm
